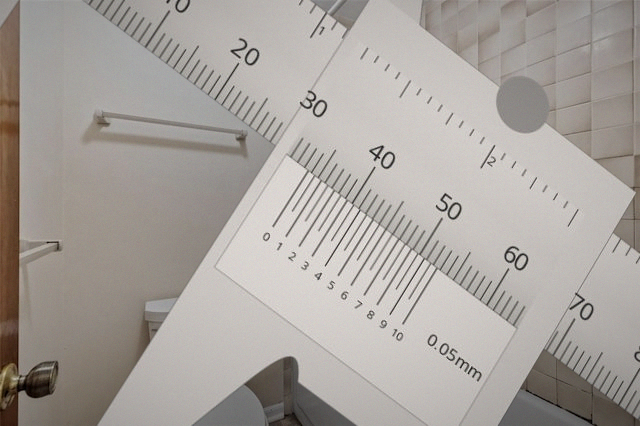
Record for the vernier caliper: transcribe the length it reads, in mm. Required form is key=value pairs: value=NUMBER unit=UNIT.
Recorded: value=33.6 unit=mm
